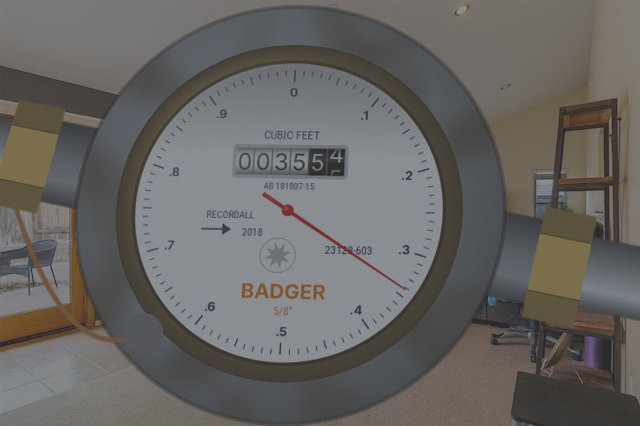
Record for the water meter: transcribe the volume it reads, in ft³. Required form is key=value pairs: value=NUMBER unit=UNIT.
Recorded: value=3554.34 unit=ft³
